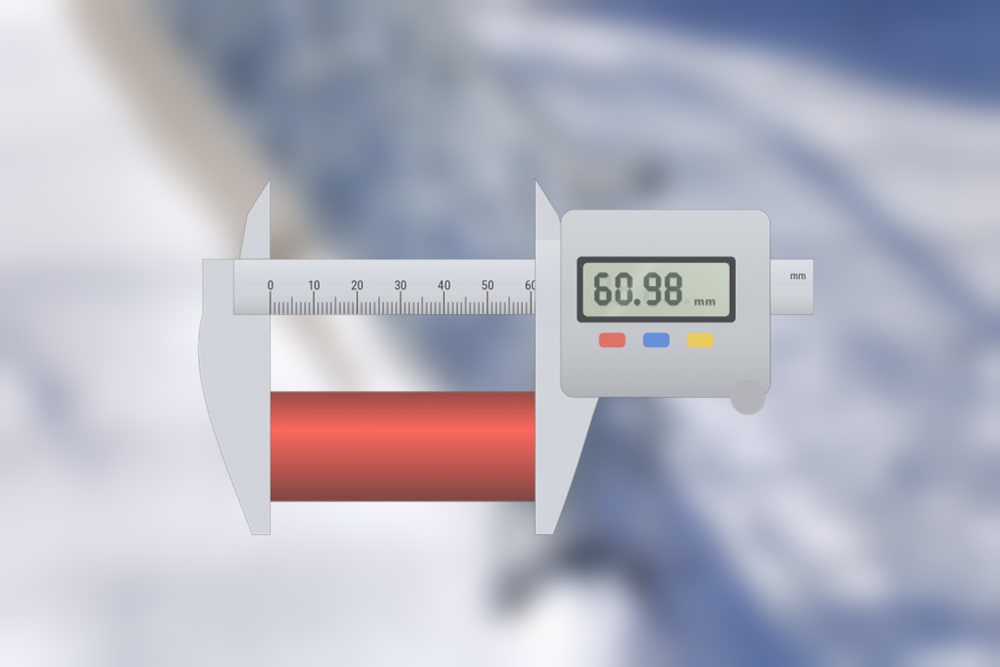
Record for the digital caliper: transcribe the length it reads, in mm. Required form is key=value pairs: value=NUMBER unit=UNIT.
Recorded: value=60.98 unit=mm
